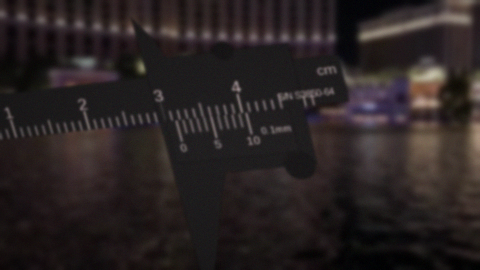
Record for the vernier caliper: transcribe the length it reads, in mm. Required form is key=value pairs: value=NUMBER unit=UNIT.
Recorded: value=31.5 unit=mm
